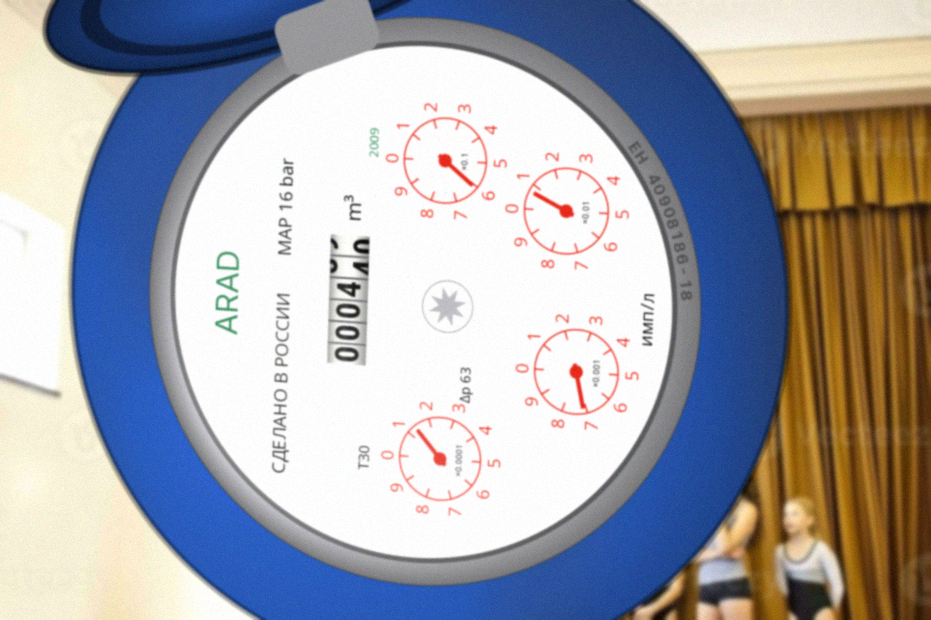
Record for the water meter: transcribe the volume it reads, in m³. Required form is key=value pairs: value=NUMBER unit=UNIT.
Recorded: value=439.6071 unit=m³
